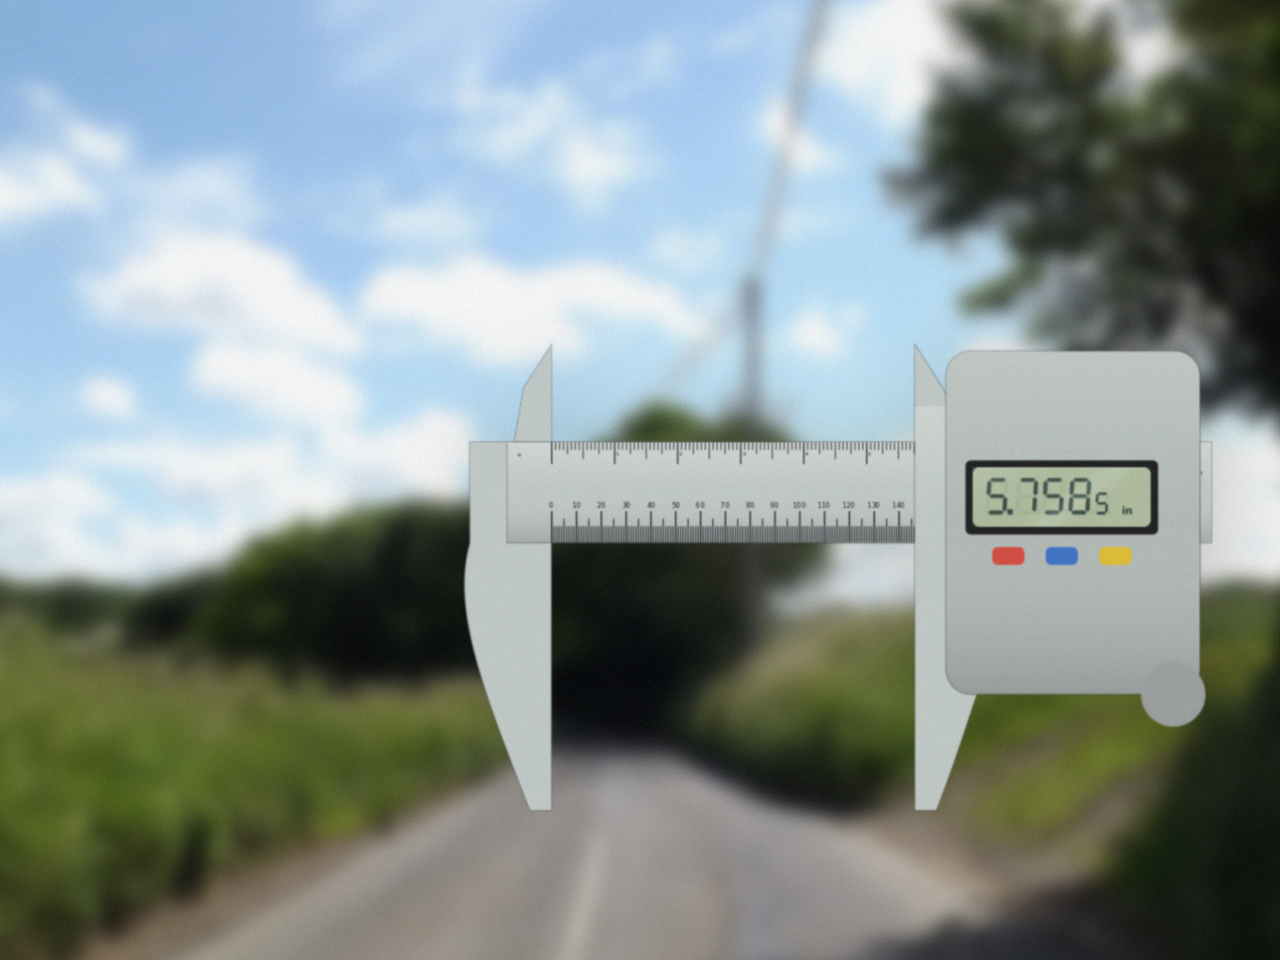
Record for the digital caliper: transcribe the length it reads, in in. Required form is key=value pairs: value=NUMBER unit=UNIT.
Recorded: value=5.7585 unit=in
